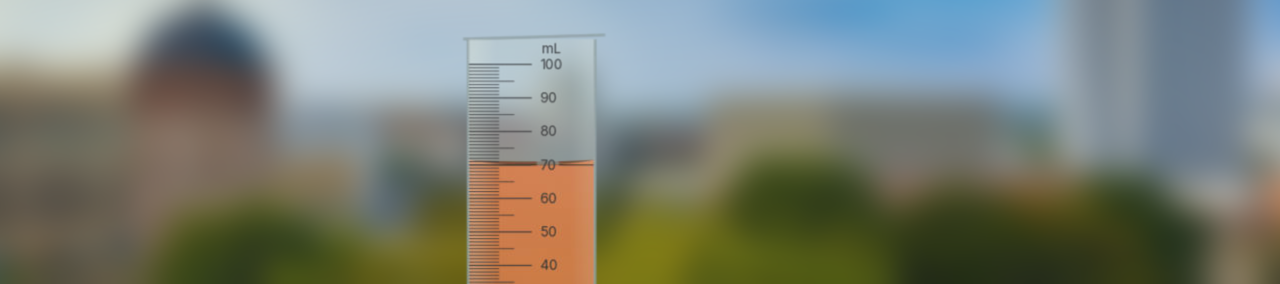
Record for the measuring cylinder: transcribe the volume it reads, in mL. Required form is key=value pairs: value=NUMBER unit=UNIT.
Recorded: value=70 unit=mL
